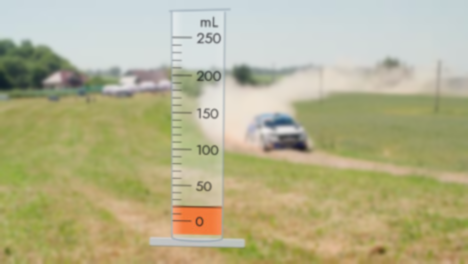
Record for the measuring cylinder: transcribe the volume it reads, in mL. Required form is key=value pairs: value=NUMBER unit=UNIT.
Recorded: value=20 unit=mL
